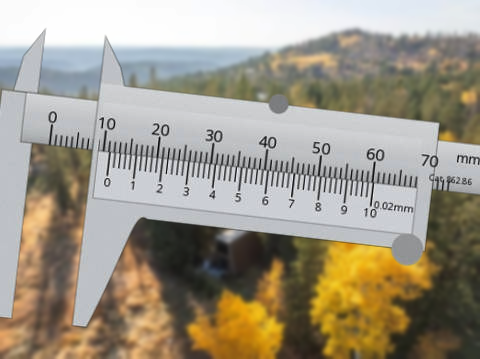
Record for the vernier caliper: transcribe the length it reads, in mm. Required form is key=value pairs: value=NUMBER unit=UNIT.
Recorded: value=11.2 unit=mm
